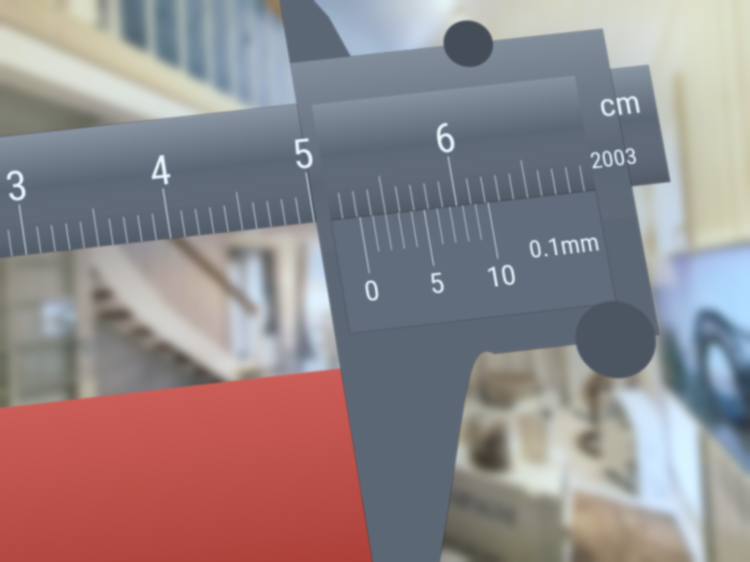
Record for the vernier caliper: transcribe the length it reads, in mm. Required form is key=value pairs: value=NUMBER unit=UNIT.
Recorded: value=53.2 unit=mm
